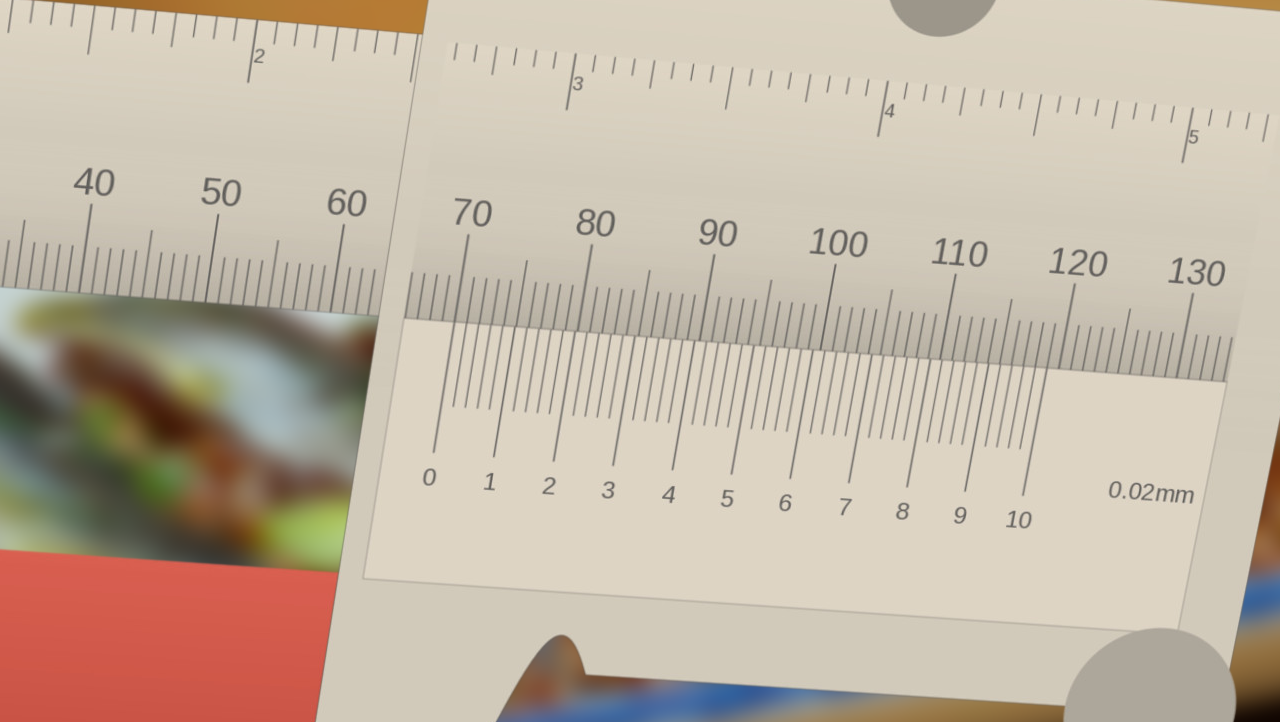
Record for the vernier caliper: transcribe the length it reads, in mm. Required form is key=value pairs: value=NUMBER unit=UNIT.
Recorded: value=70.0 unit=mm
